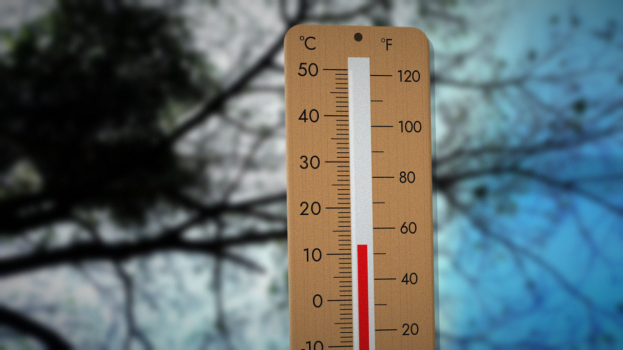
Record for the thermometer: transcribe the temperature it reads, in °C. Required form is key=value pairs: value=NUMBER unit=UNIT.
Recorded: value=12 unit=°C
